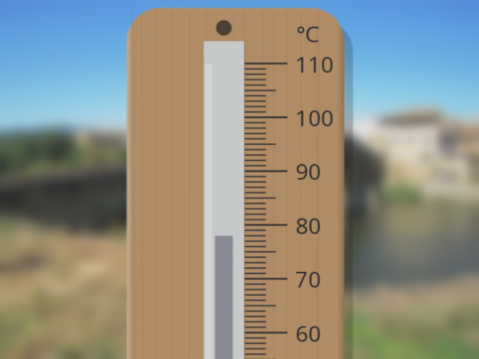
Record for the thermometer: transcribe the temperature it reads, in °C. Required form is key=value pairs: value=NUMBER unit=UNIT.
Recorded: value=78 unit=°C
